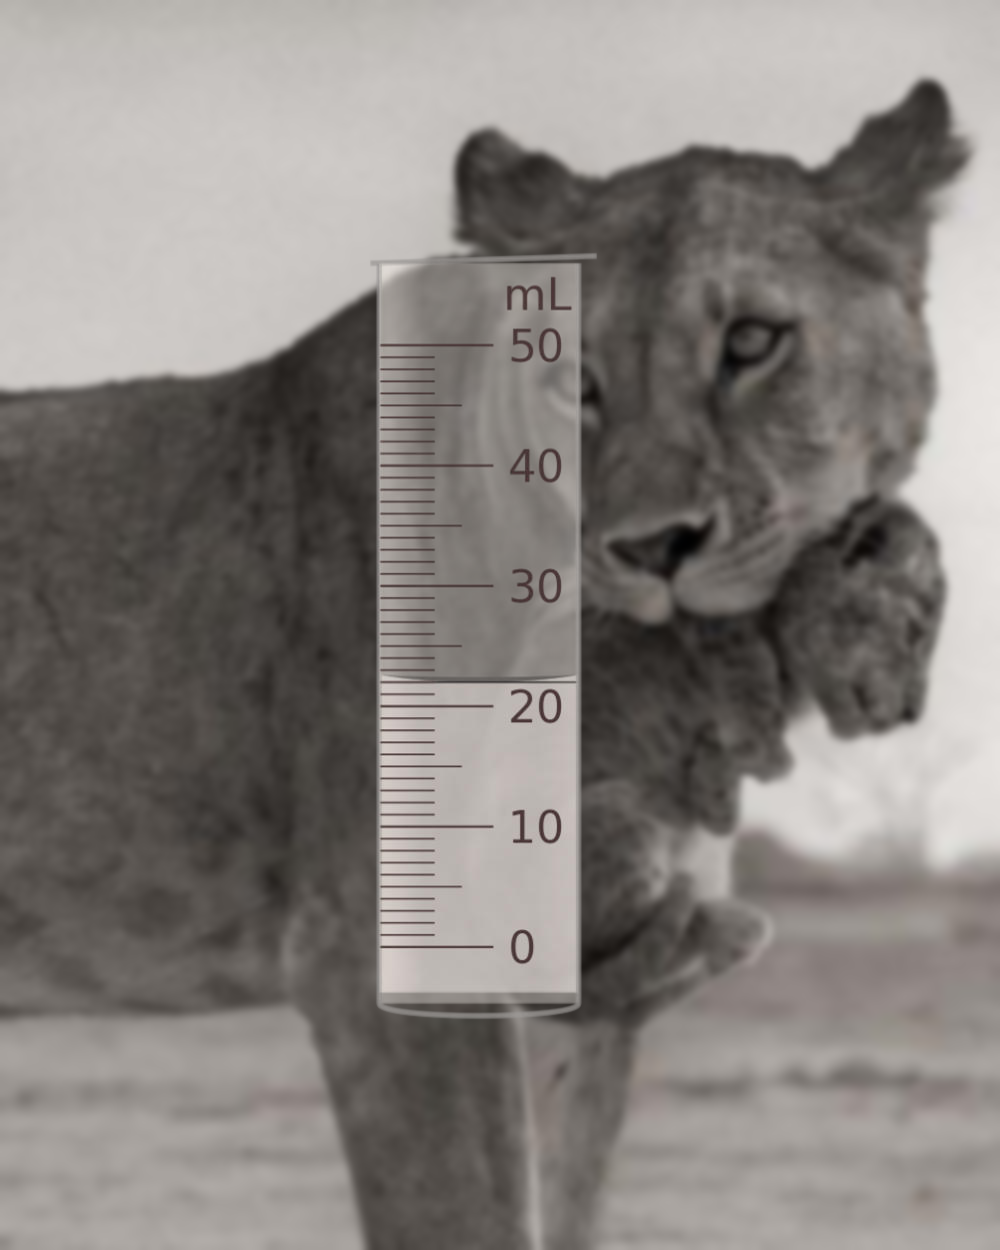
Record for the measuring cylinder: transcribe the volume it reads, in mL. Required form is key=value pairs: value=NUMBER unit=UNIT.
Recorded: value=22 unit=mL
